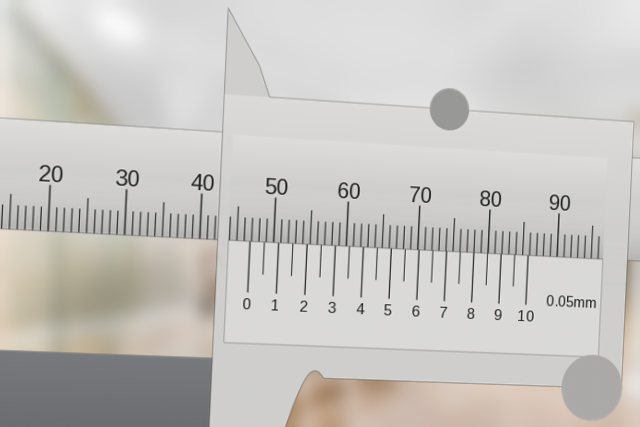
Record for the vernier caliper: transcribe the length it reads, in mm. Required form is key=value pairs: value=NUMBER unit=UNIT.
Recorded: value=46.8 unit=mm
